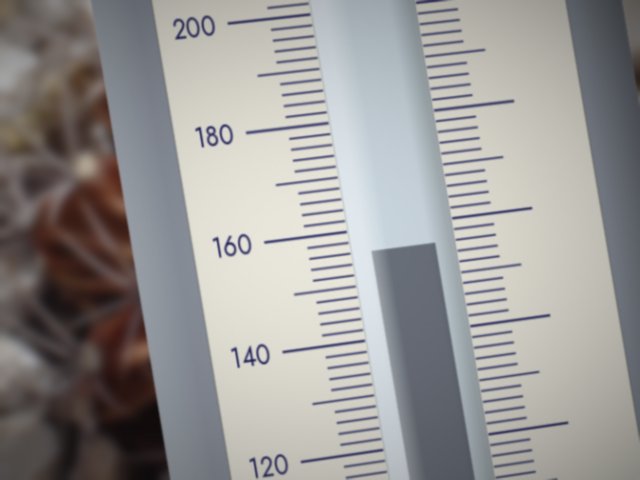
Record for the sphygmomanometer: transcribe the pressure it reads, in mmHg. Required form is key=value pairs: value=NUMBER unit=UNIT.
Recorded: value=156 unit=mmHg
